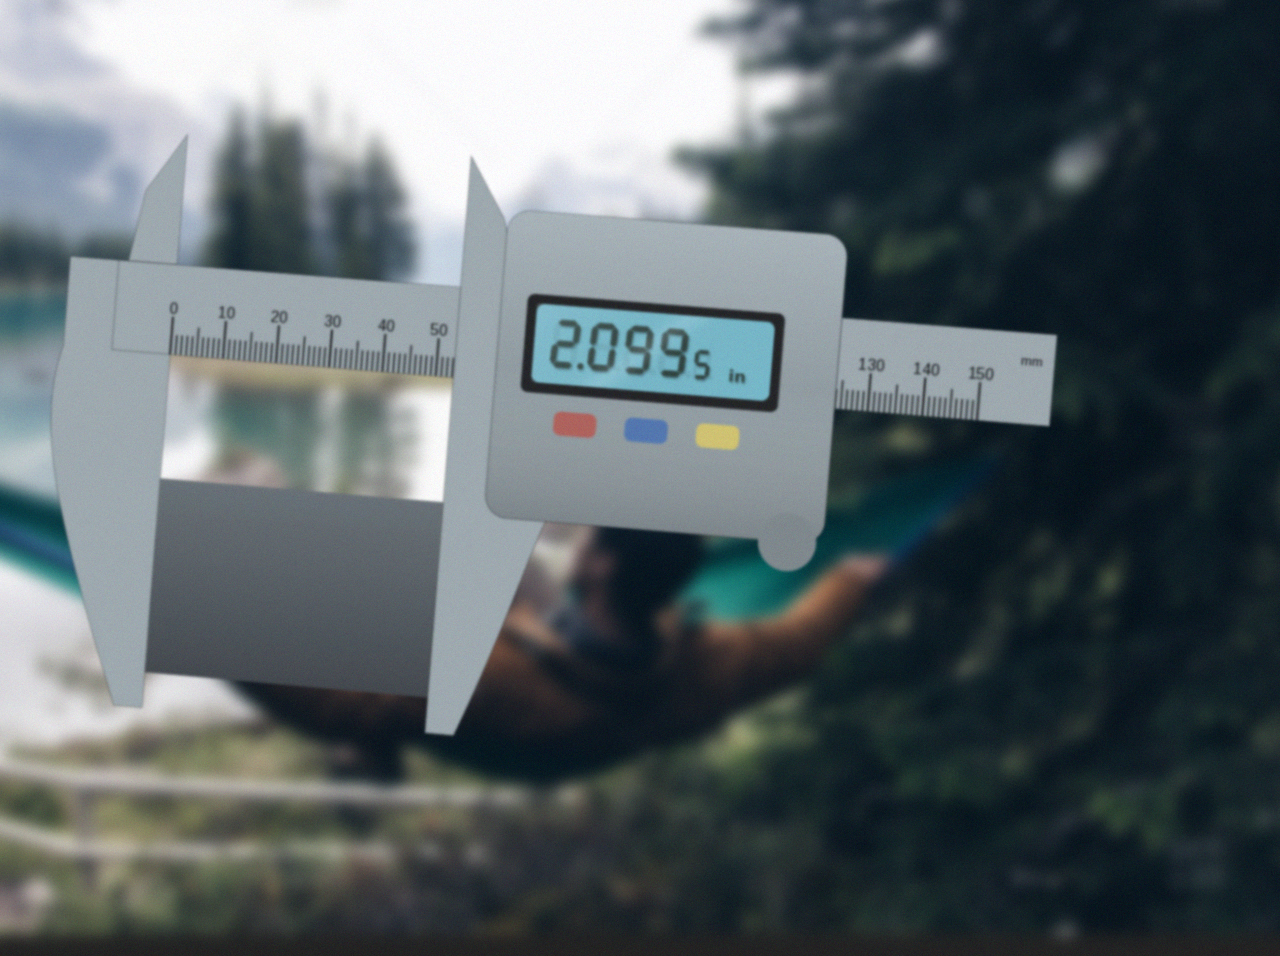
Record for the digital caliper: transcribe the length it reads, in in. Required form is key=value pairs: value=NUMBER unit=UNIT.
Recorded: value=2.0995 unit=in
